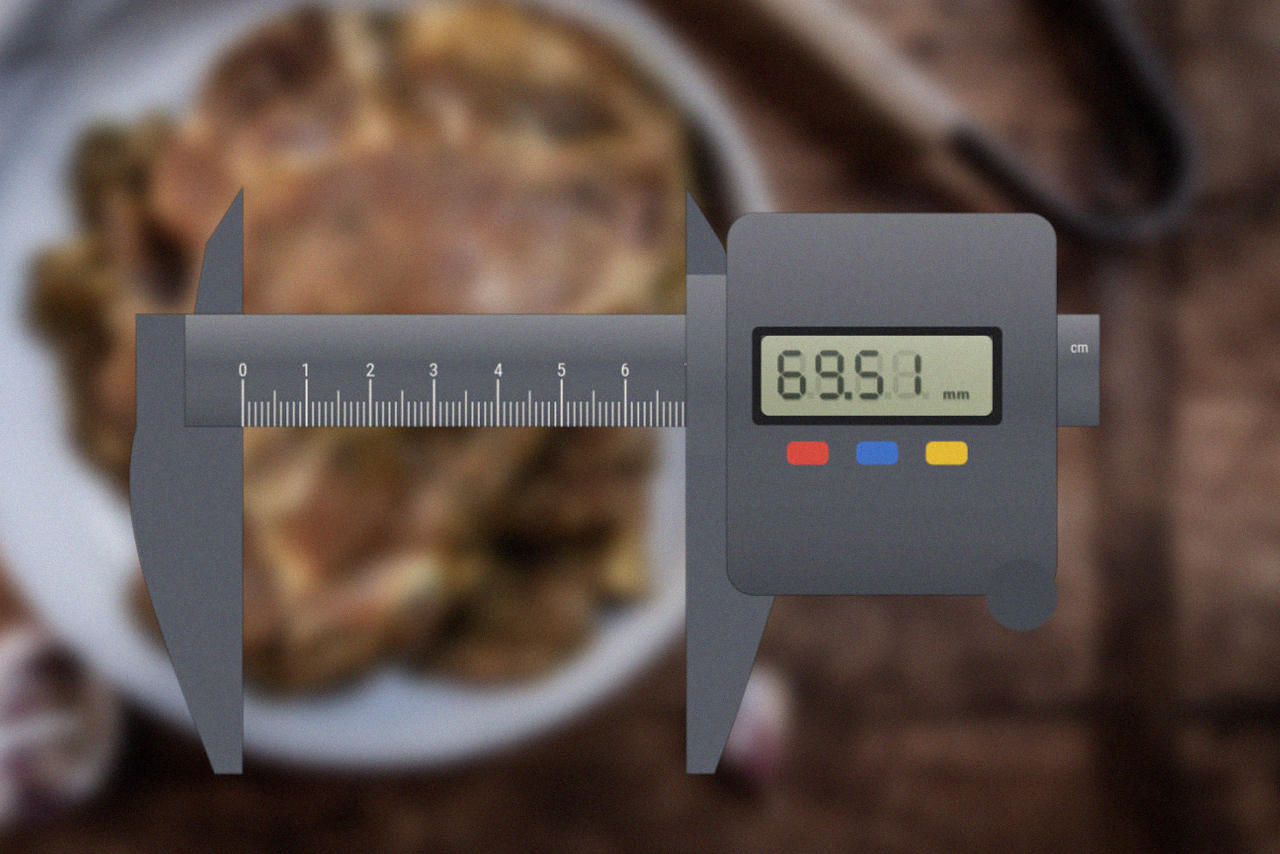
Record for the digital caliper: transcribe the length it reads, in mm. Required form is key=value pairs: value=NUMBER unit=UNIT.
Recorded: value=69.51 unit=mm
